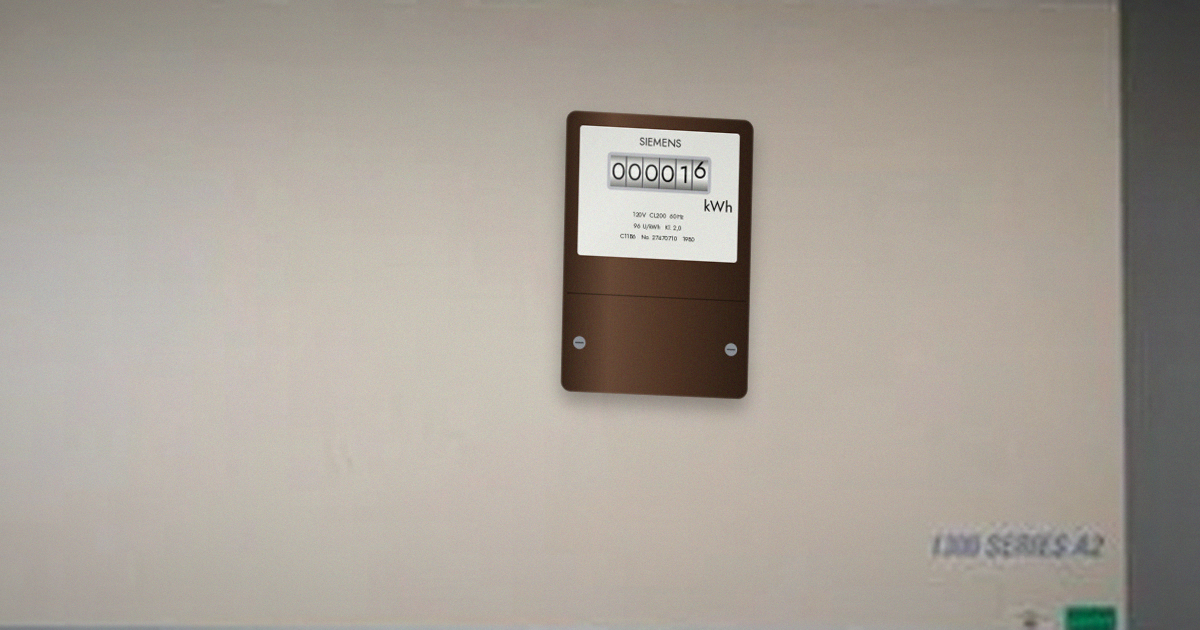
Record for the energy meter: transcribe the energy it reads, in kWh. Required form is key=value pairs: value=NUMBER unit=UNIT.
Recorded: value=16 unit=kWh
